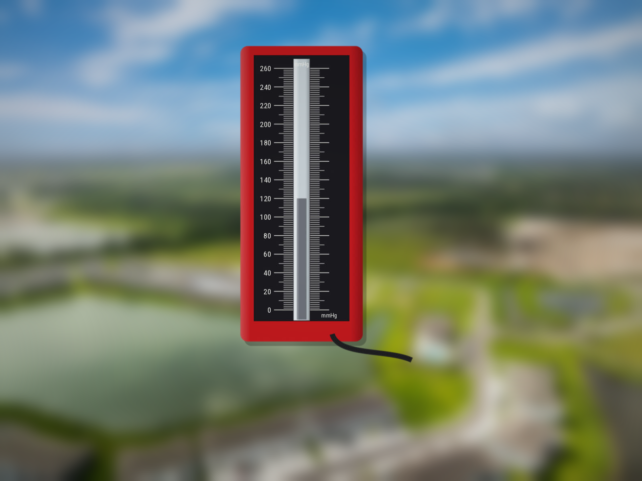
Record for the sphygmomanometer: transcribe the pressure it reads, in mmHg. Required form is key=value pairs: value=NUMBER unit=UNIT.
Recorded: value=120 unit=mmHg
